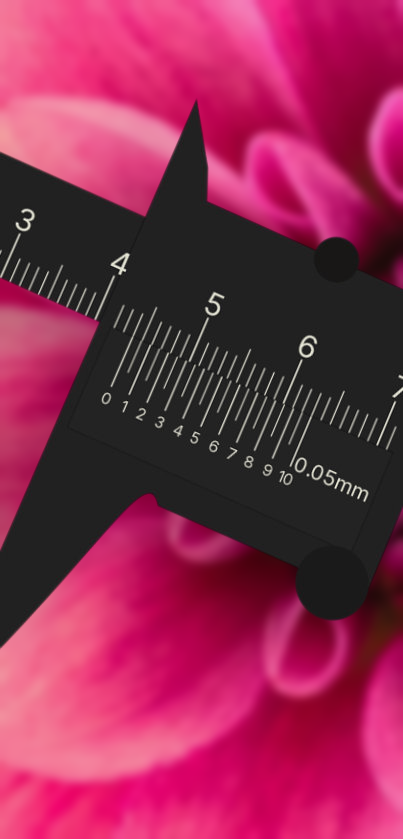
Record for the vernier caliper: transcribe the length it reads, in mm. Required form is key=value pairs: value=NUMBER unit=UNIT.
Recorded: value=44.0 unit=mm
